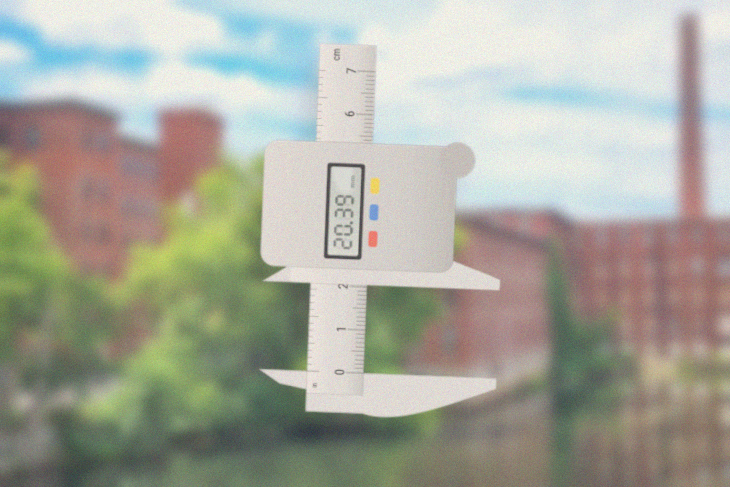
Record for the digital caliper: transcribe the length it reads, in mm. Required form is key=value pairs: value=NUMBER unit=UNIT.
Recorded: value=20.39 unit=mm
